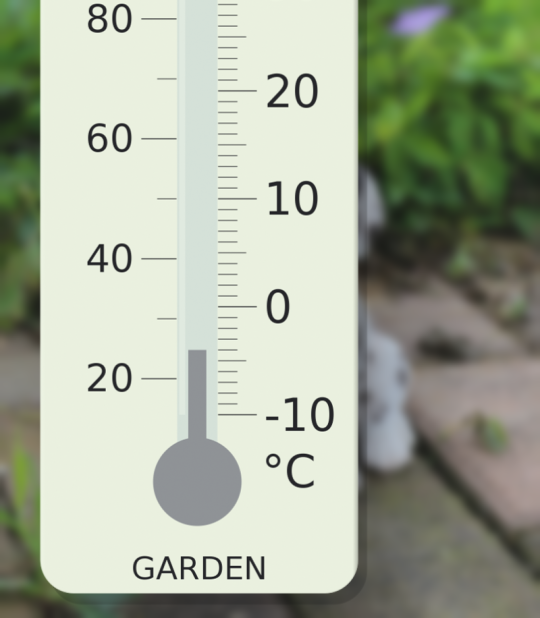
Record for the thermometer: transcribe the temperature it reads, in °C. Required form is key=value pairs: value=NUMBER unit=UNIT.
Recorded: value=-4 unit=°C
